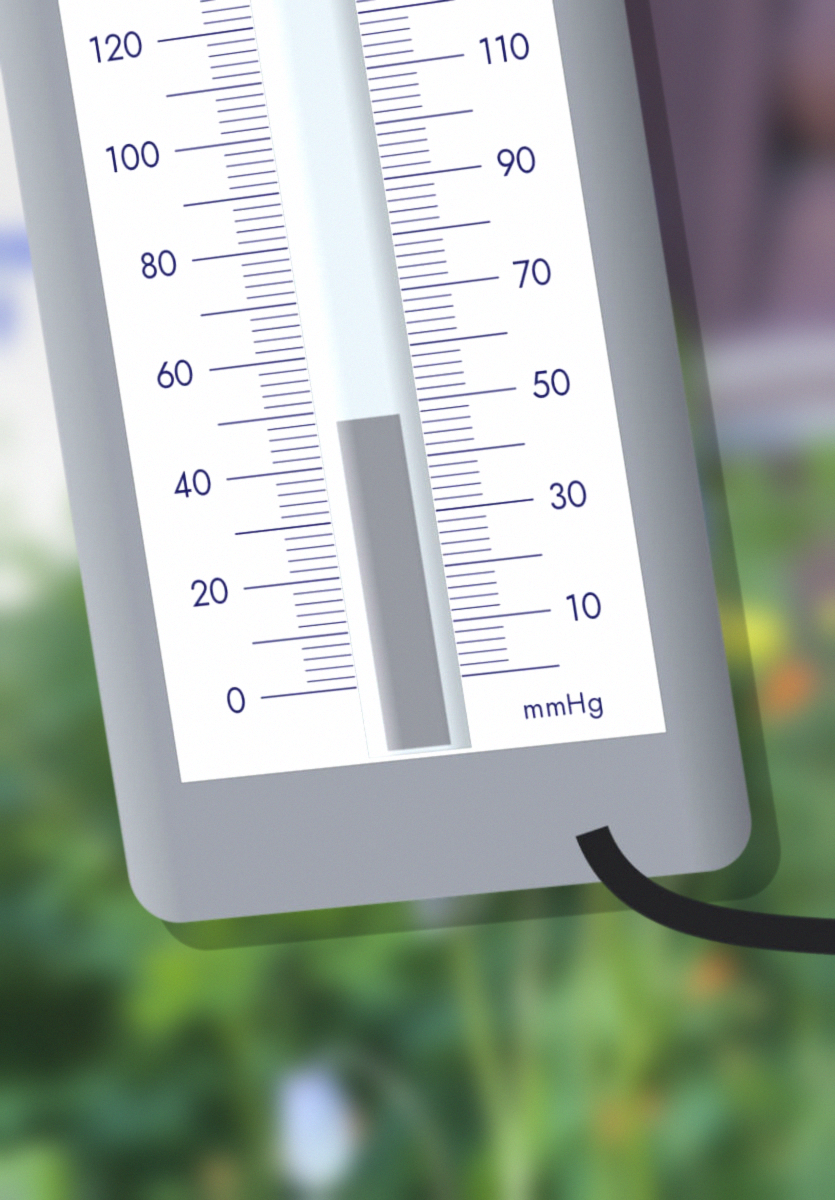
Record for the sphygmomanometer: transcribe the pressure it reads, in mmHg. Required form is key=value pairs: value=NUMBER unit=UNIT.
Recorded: value=48 unit=mmHg
